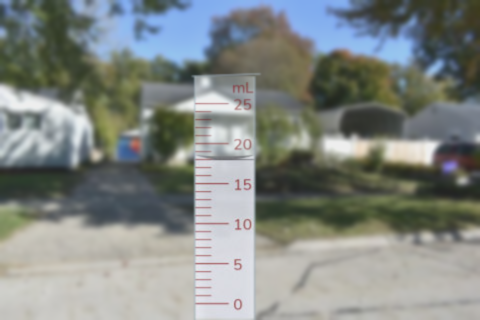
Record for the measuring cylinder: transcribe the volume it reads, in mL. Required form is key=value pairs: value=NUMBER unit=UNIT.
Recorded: value=18 unit=mL
